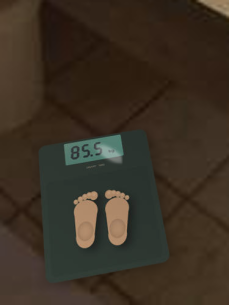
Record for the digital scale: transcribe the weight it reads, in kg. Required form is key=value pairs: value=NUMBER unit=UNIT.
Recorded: value=85.5 unit=kg
